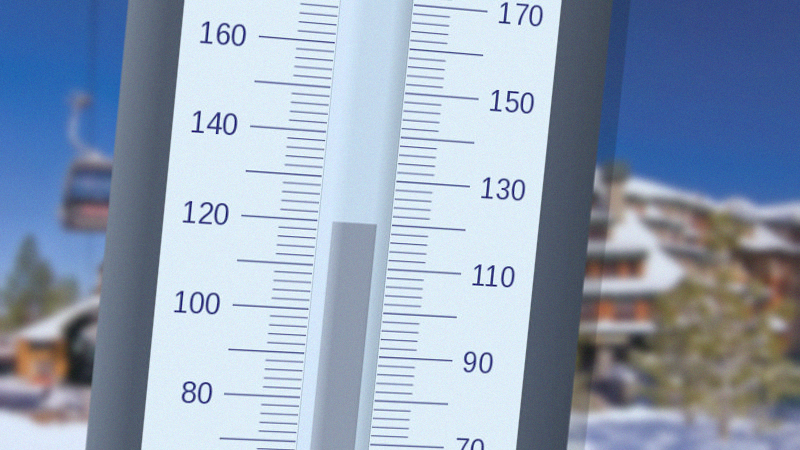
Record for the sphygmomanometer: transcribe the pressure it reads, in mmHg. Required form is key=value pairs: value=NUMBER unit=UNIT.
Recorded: value=120 unit=mmHg
